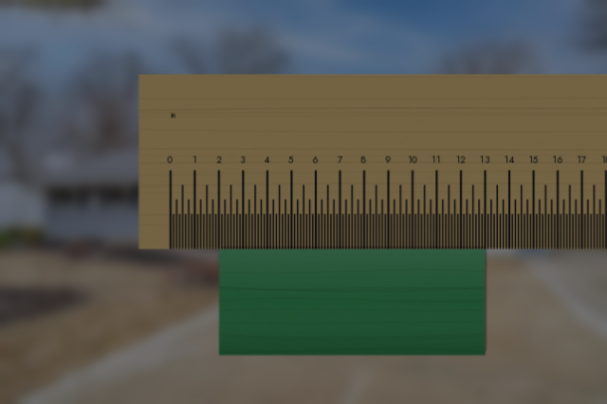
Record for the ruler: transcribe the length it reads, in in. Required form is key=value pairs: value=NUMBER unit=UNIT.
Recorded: value=11 unit=in
